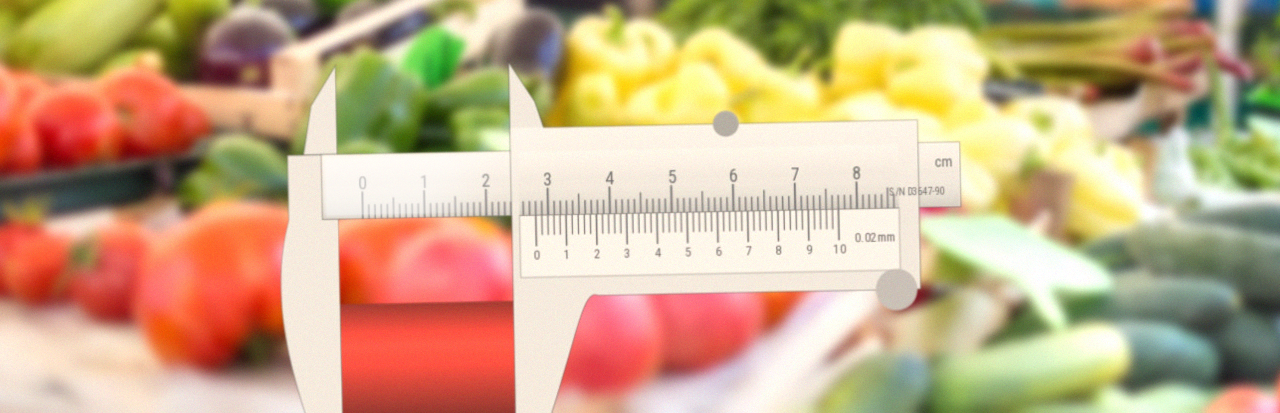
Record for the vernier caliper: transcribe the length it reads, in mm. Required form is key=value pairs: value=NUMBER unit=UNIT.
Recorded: value=28.0 unit=mm
